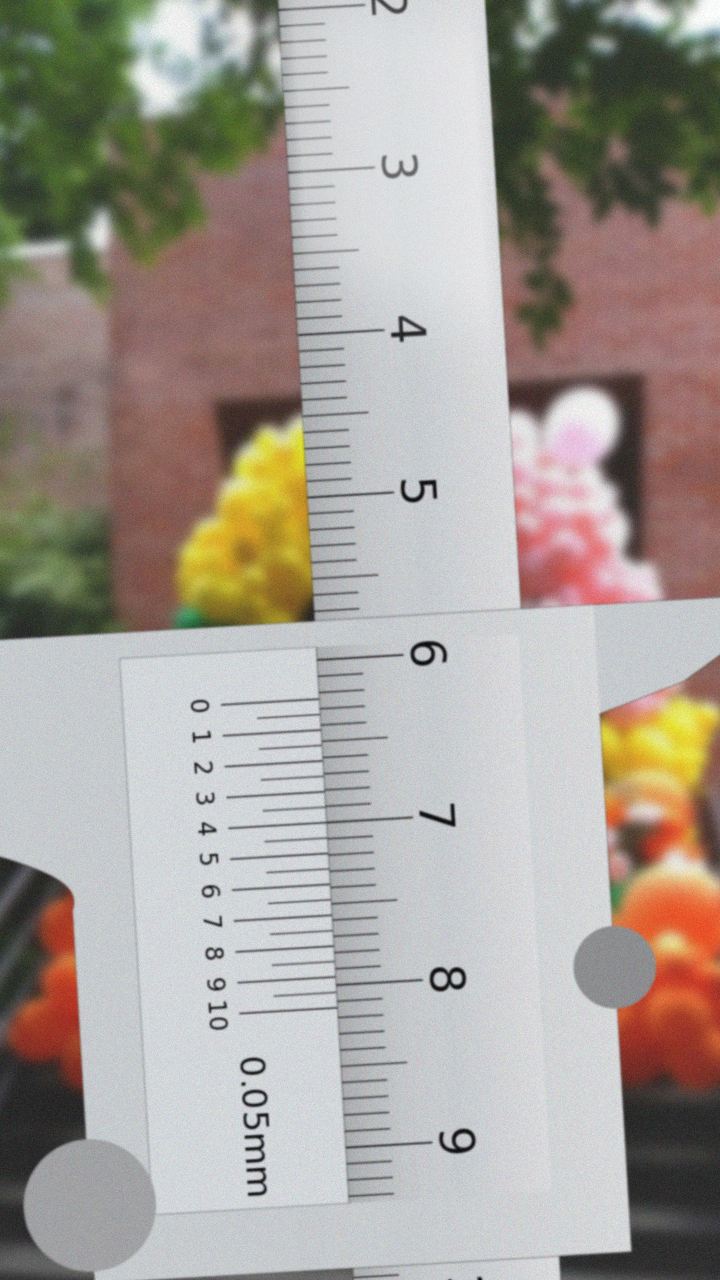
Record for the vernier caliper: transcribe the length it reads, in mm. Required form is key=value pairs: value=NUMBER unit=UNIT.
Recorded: value=62.4 unit=mm
